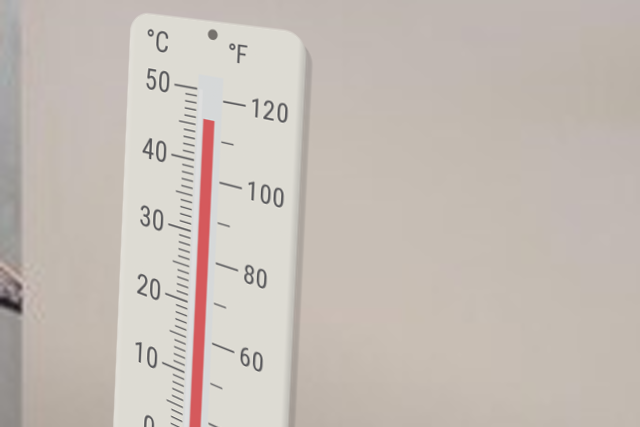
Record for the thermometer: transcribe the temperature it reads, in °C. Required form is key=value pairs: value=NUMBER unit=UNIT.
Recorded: value=46 unit=°C
